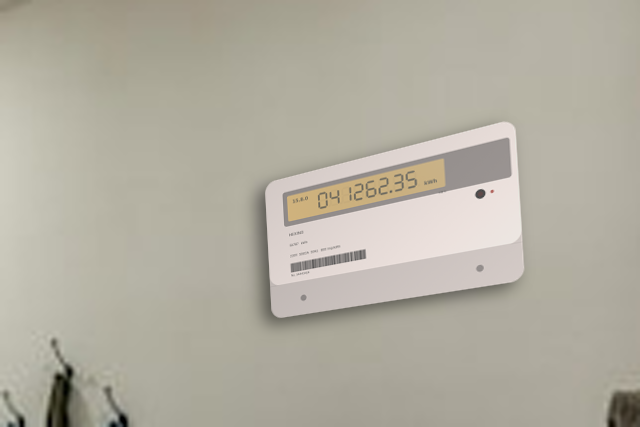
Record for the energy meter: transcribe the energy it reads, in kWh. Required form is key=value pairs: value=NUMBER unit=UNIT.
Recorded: value=41262.35 unit=kWh
